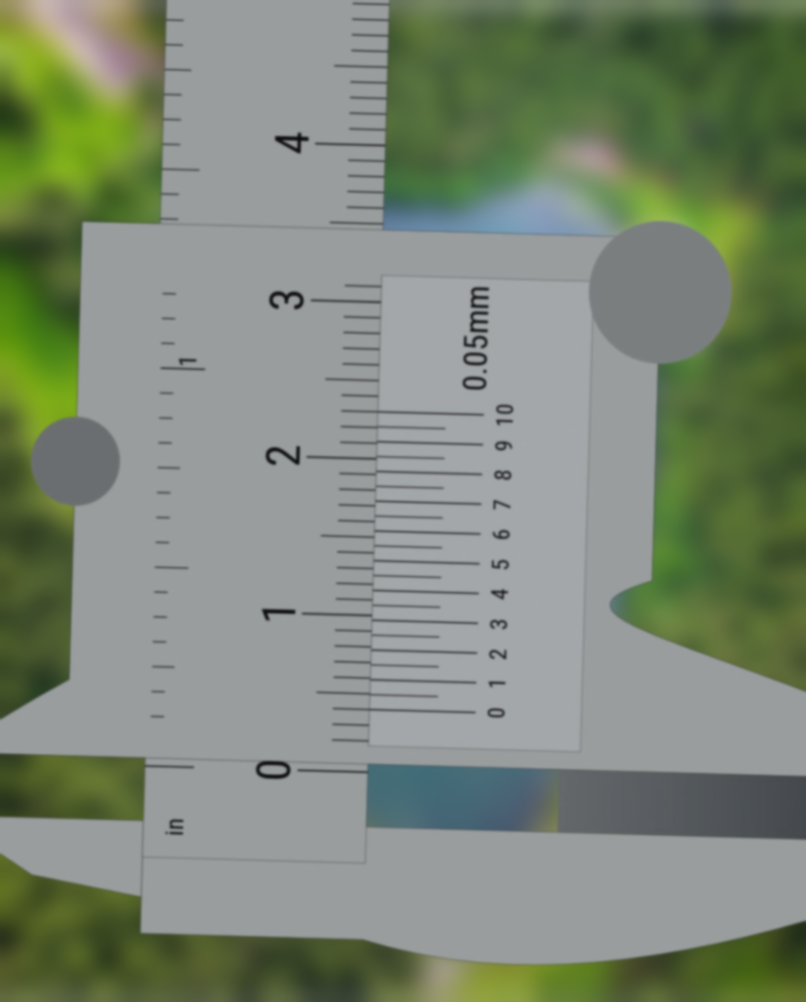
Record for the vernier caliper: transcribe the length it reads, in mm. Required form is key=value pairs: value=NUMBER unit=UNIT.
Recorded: value=4.0 unit=mm
